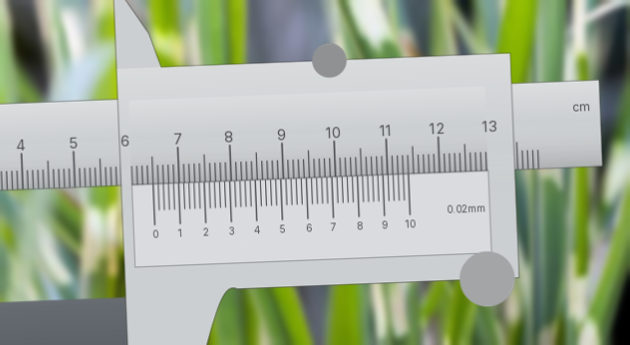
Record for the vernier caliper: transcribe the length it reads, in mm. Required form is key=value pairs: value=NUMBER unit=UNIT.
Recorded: value=65.0 unit=mm
